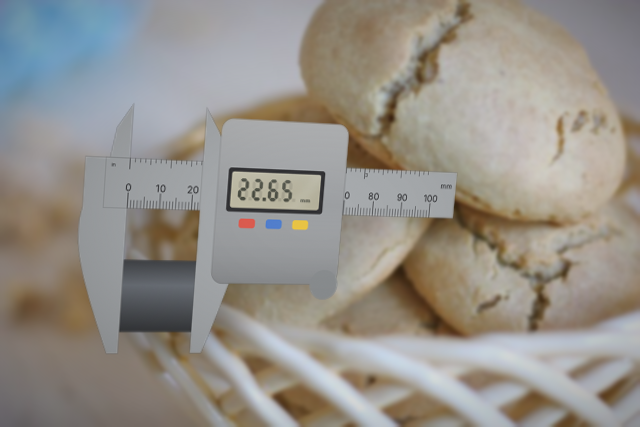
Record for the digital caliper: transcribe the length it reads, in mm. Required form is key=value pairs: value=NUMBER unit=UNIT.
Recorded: value=22.65 unit=mm
